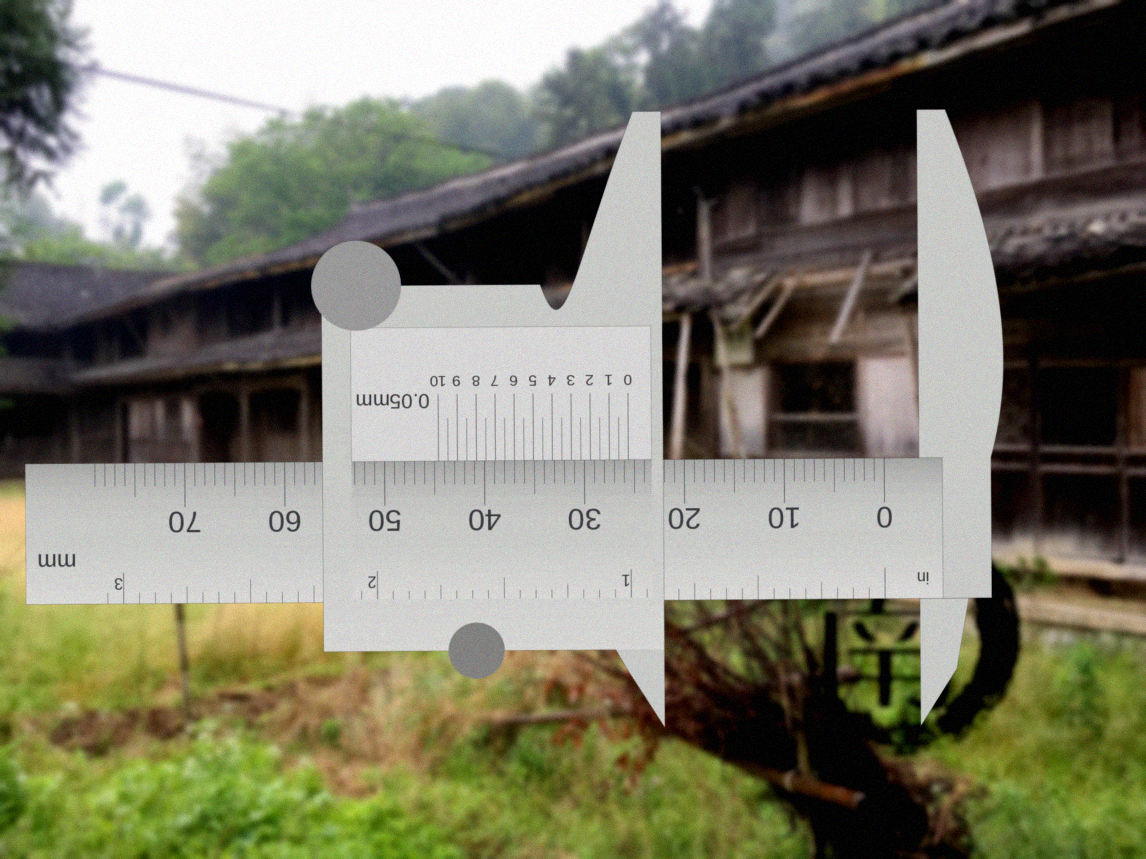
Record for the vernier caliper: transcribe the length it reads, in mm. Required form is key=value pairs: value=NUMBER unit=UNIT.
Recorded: value=25.6 unit=mm
